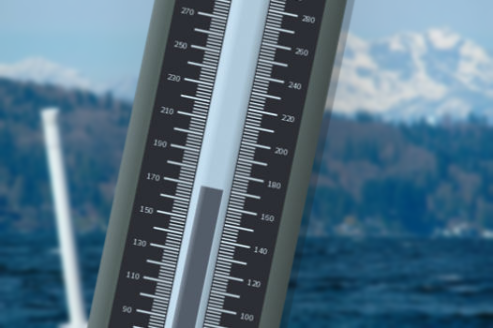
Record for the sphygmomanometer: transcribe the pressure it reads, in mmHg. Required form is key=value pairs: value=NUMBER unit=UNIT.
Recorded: value=170 unit=mmHg
